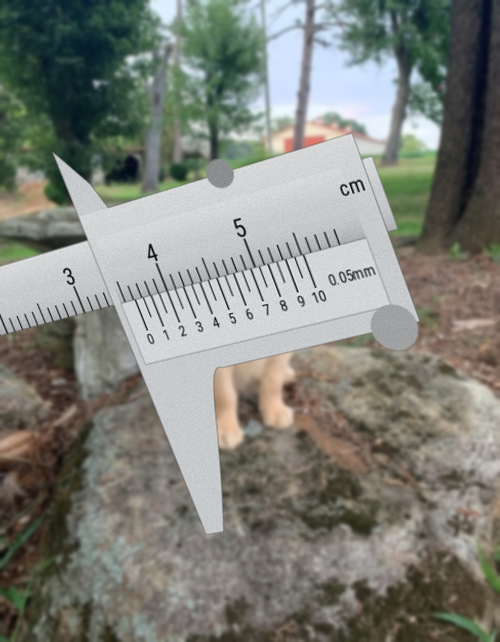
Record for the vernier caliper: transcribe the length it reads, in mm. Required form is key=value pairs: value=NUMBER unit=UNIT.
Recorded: value=36.2 unit=mm
